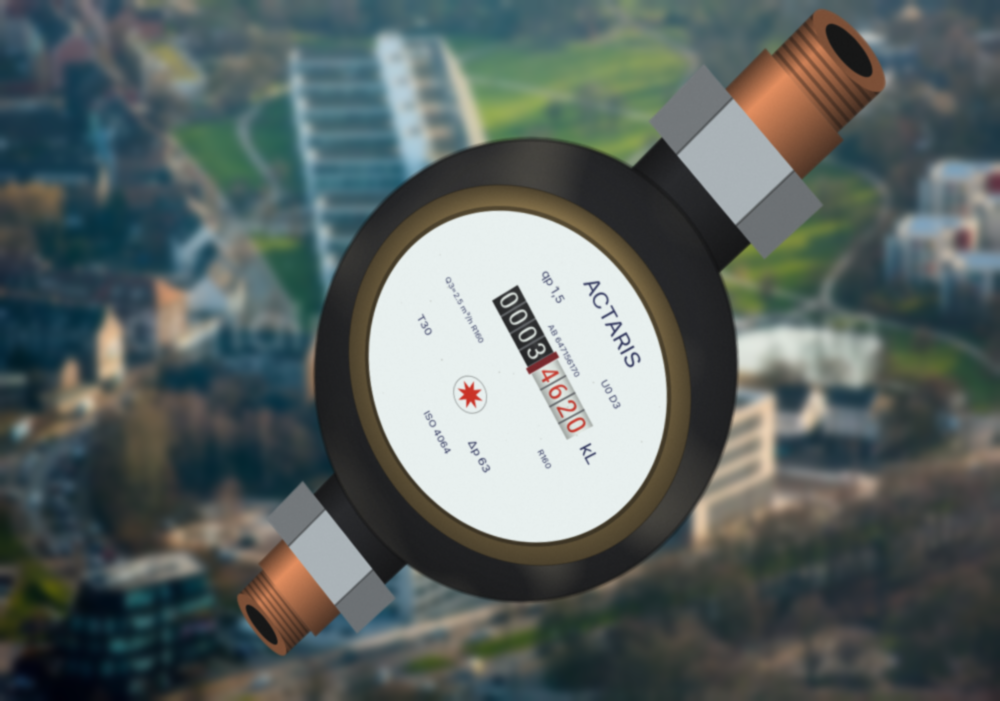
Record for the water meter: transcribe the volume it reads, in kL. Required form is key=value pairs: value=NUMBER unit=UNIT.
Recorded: value=3.4620 unit=kL
